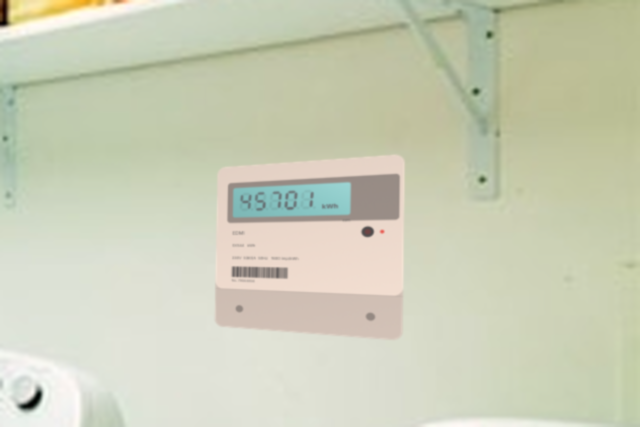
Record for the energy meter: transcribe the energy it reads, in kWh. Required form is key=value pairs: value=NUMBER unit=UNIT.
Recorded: value=45701 unit=kWh
